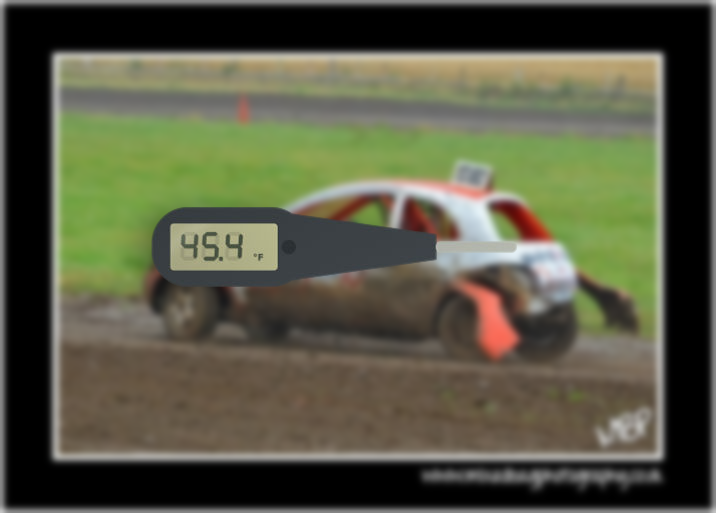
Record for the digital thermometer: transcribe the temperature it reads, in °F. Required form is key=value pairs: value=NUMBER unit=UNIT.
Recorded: value=45.4 unit=°F
